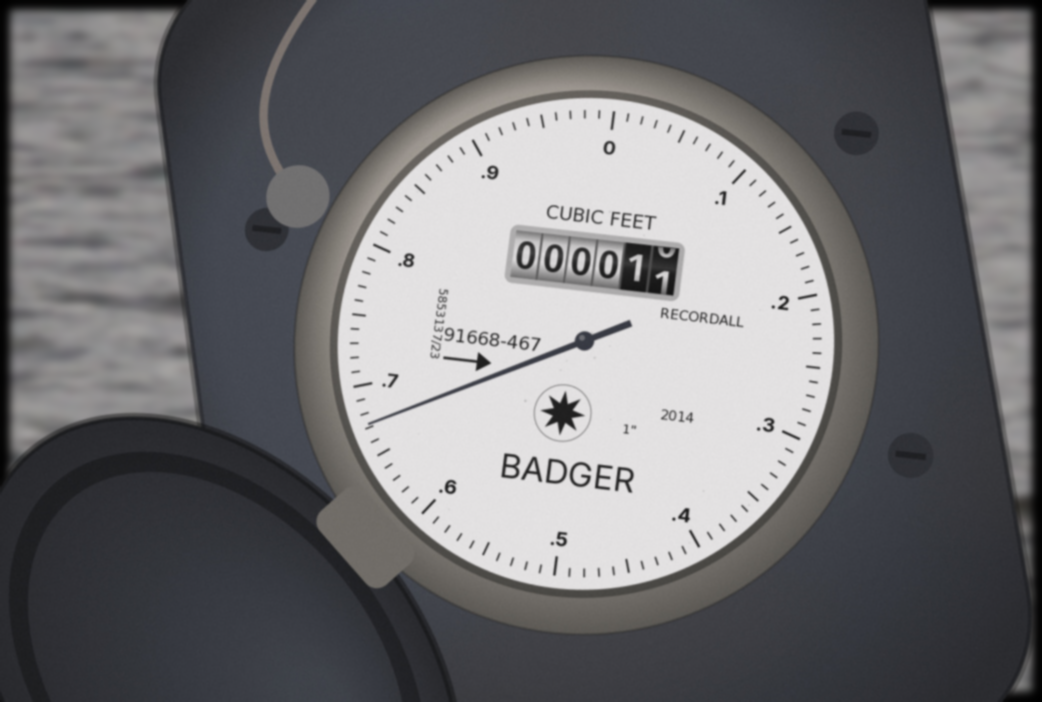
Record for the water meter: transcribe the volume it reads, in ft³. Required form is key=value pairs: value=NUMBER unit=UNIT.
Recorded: value=10.67 unit=ft³
